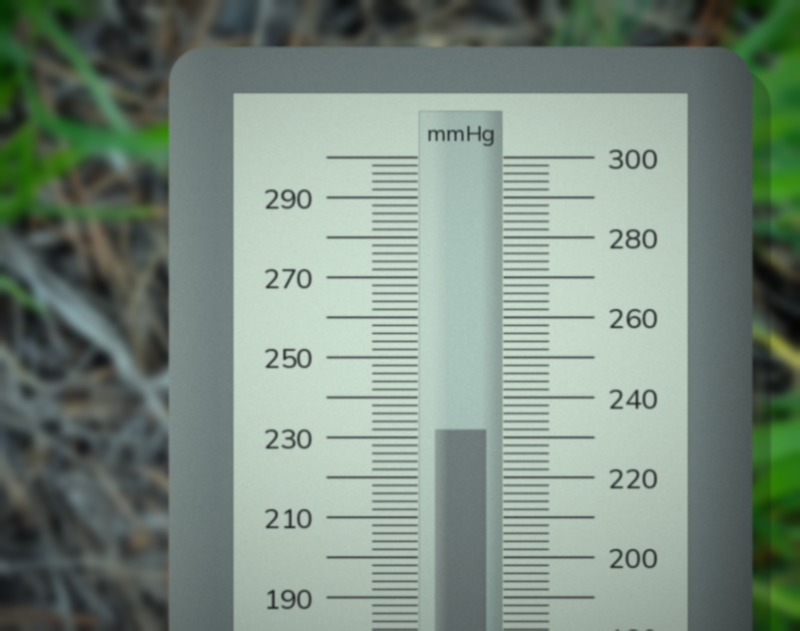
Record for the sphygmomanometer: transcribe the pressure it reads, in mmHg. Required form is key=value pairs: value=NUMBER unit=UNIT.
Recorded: value=232 unit=mmHg
